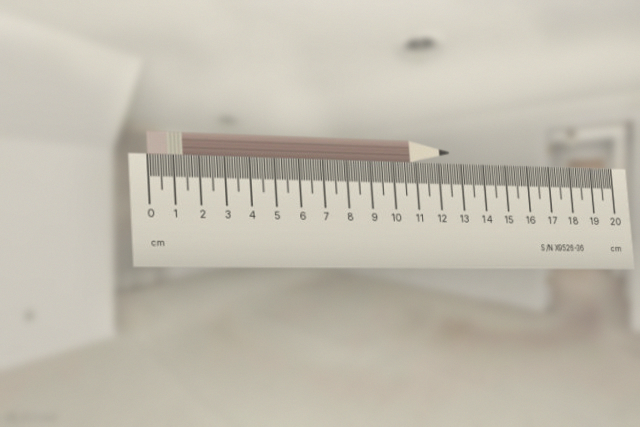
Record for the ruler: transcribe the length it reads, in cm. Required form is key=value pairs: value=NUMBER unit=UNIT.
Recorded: value=12.5 unit=cm
